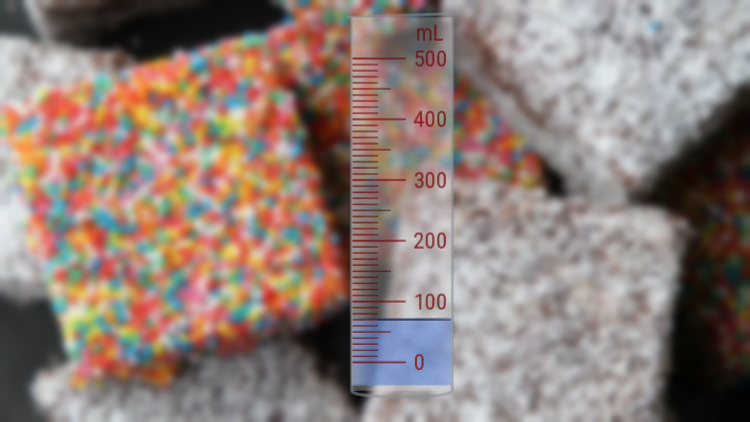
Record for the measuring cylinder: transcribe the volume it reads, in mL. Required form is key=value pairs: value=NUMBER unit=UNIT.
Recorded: value=70 unit=mL
